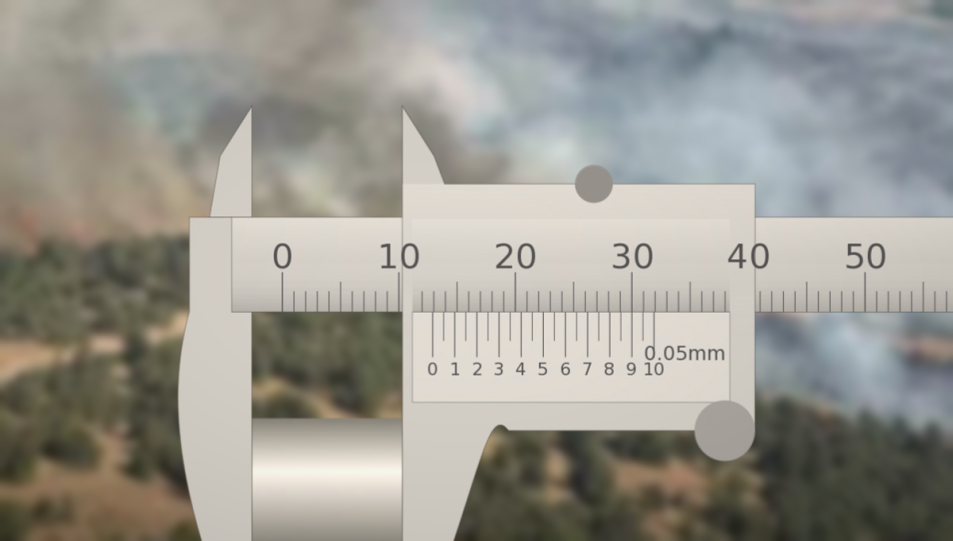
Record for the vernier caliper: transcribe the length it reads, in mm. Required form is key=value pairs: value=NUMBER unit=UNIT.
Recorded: value=12.9 unit=mm
